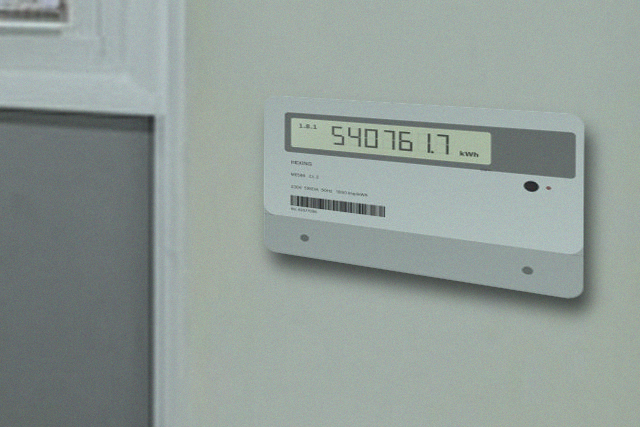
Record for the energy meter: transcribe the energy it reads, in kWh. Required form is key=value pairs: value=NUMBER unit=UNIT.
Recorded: value=540761.7 unit=kWh
